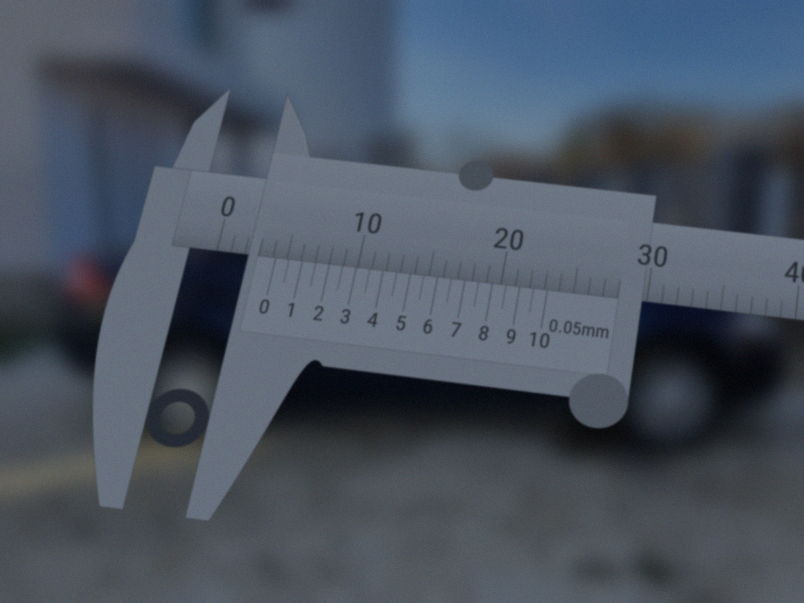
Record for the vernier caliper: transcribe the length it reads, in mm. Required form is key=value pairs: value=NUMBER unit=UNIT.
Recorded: value=4.2 unit=mm
